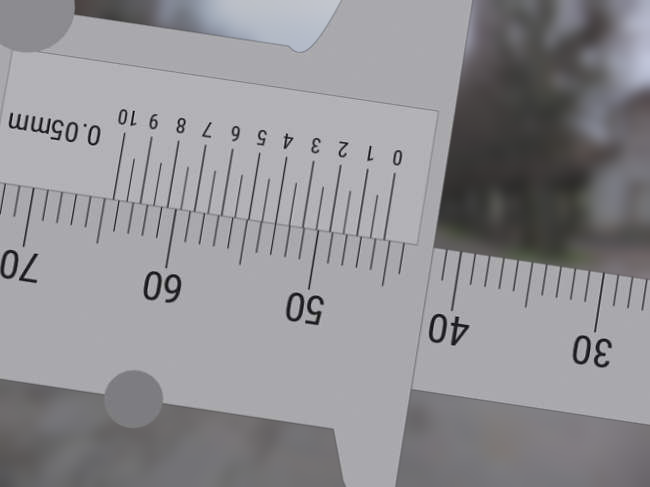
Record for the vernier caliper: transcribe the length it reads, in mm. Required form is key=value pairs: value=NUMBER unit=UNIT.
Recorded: value=45.4 unit=mm
